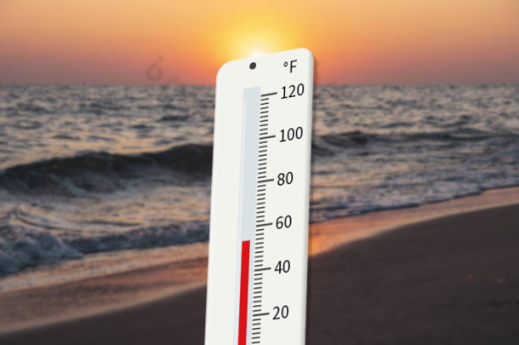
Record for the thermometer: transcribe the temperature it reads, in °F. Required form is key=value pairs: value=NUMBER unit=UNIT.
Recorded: value=54 unit=°F
